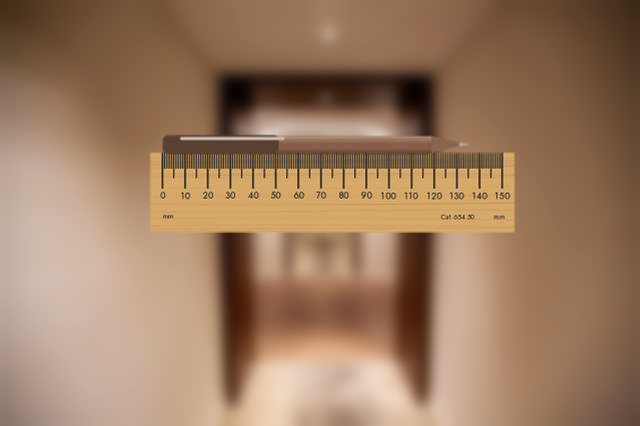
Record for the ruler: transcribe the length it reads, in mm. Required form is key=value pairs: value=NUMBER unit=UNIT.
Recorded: value=135 unit=mm
